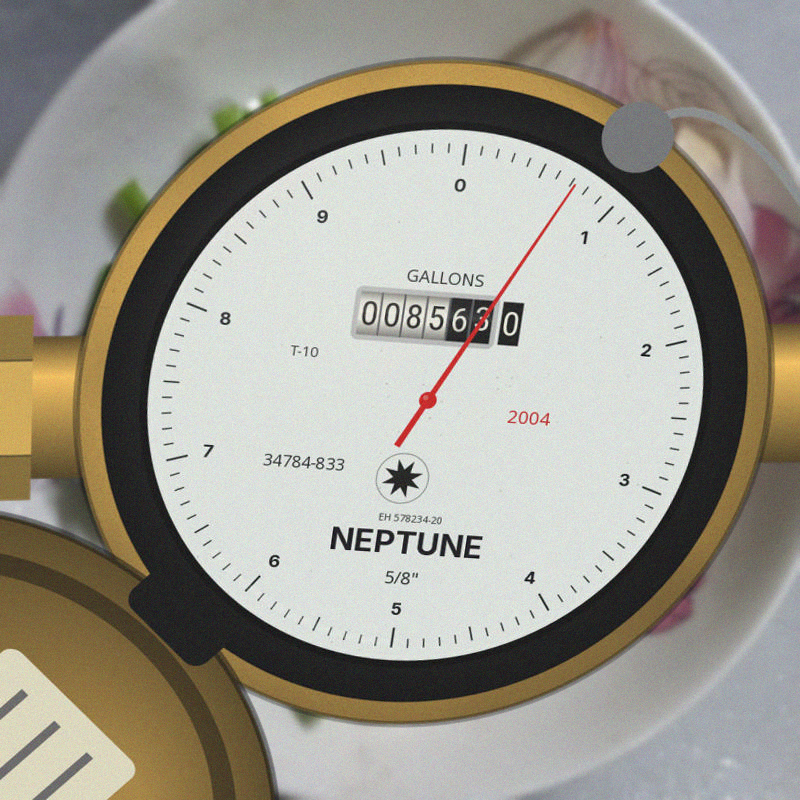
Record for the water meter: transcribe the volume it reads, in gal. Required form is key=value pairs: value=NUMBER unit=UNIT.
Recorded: value=85630.7 unit=gal
